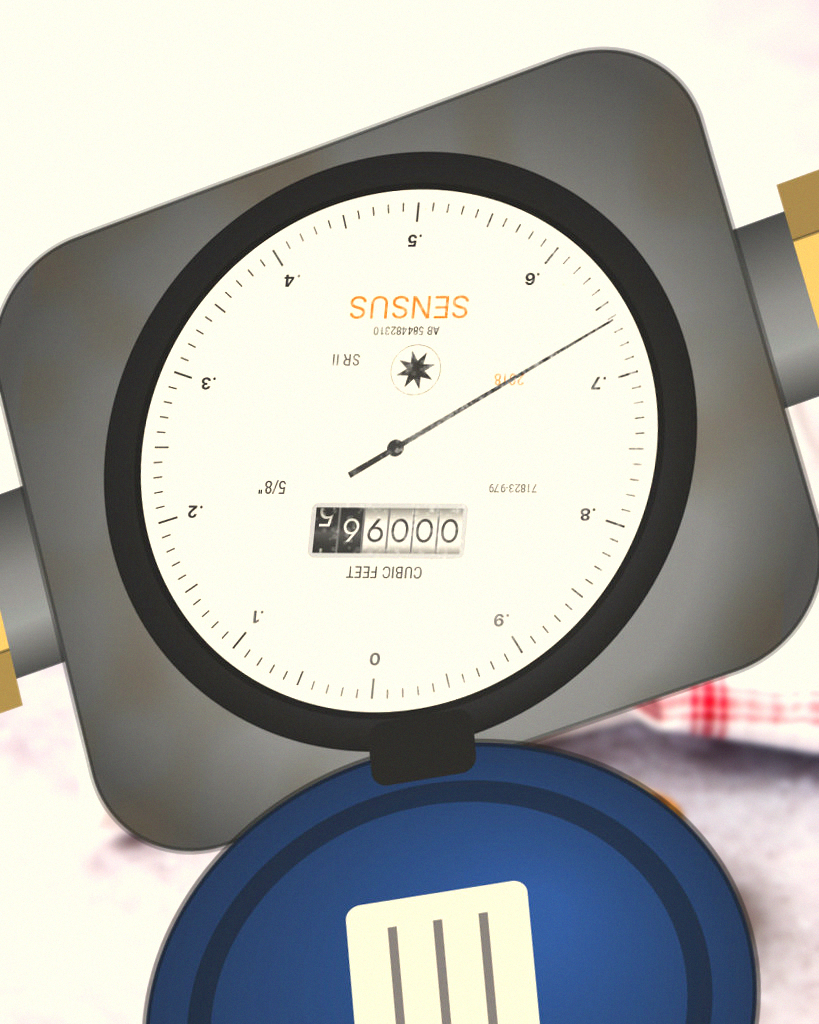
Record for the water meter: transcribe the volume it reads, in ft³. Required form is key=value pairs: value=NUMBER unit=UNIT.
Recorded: value=964.66 unit=ft³
